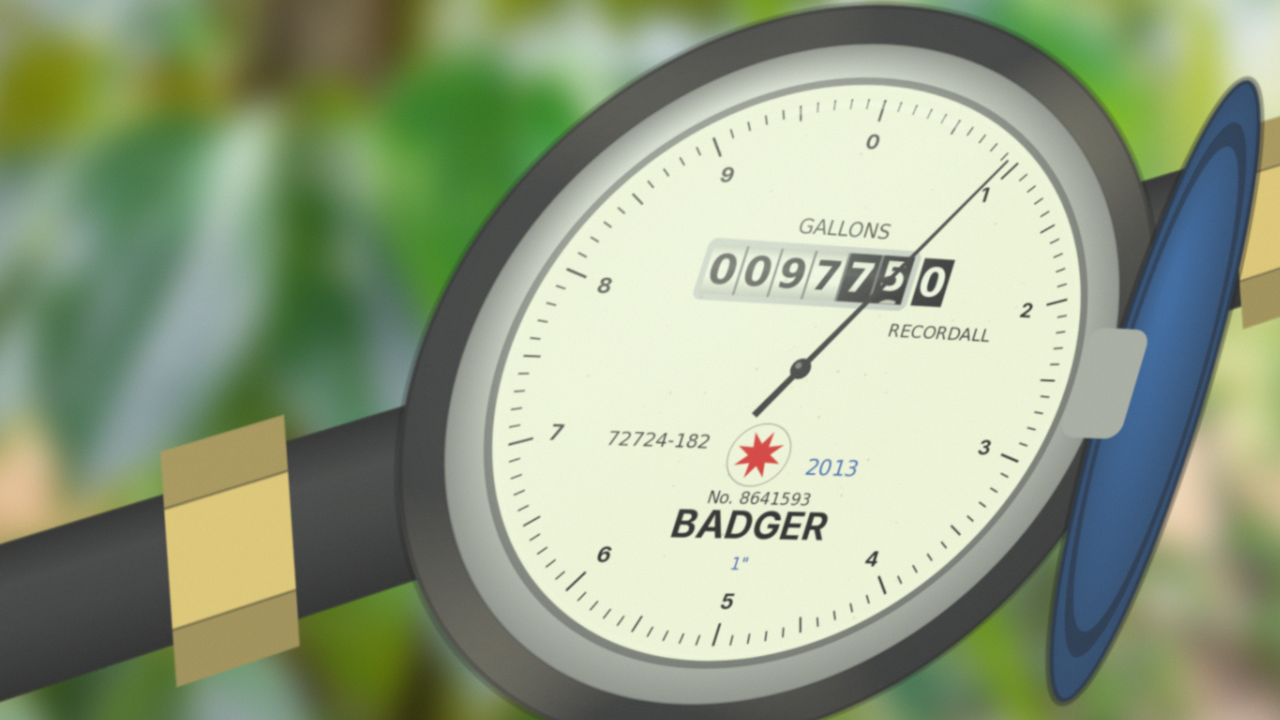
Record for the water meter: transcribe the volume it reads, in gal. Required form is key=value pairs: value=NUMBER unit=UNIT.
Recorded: value=97750.9 unit=gal
